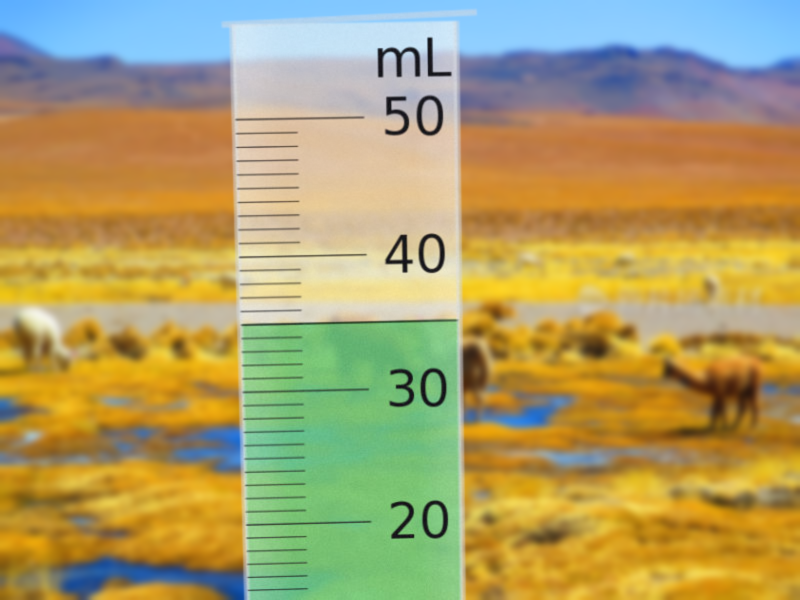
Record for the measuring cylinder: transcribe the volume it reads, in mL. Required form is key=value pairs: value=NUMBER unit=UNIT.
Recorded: value=35 unit=mL
